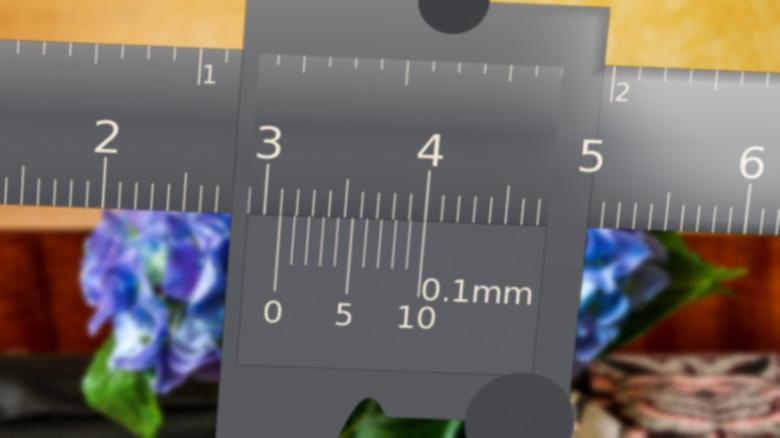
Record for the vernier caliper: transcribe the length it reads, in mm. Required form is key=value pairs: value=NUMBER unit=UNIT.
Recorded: value=31.0 unit=mm
